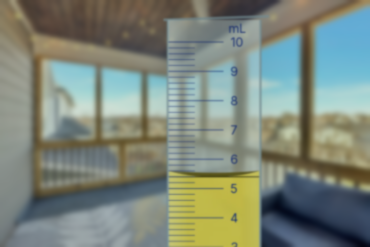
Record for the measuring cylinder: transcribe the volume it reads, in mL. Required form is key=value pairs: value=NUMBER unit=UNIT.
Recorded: value=5.4 unit=mL
